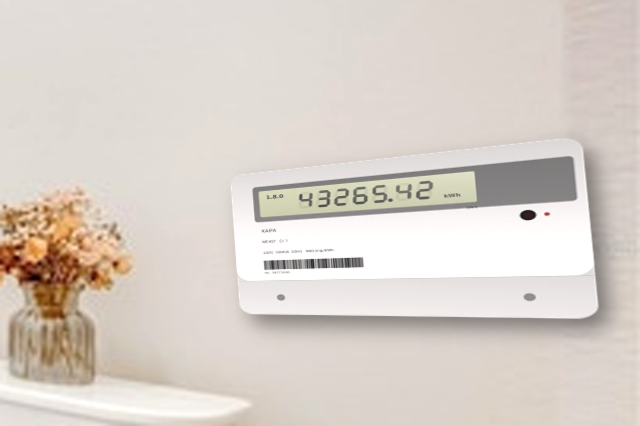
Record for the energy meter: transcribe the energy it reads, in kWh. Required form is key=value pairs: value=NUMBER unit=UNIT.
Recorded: value=43265.42 unit=kWh
